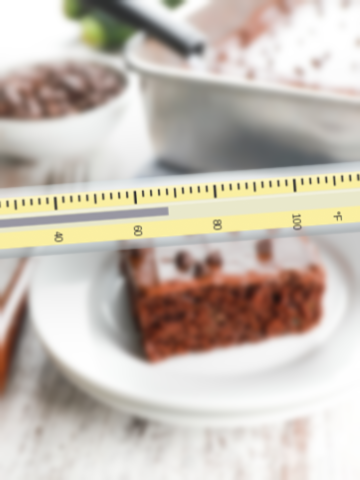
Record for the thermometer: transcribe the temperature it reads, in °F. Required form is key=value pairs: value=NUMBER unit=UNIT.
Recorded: value=68 unit=°F
